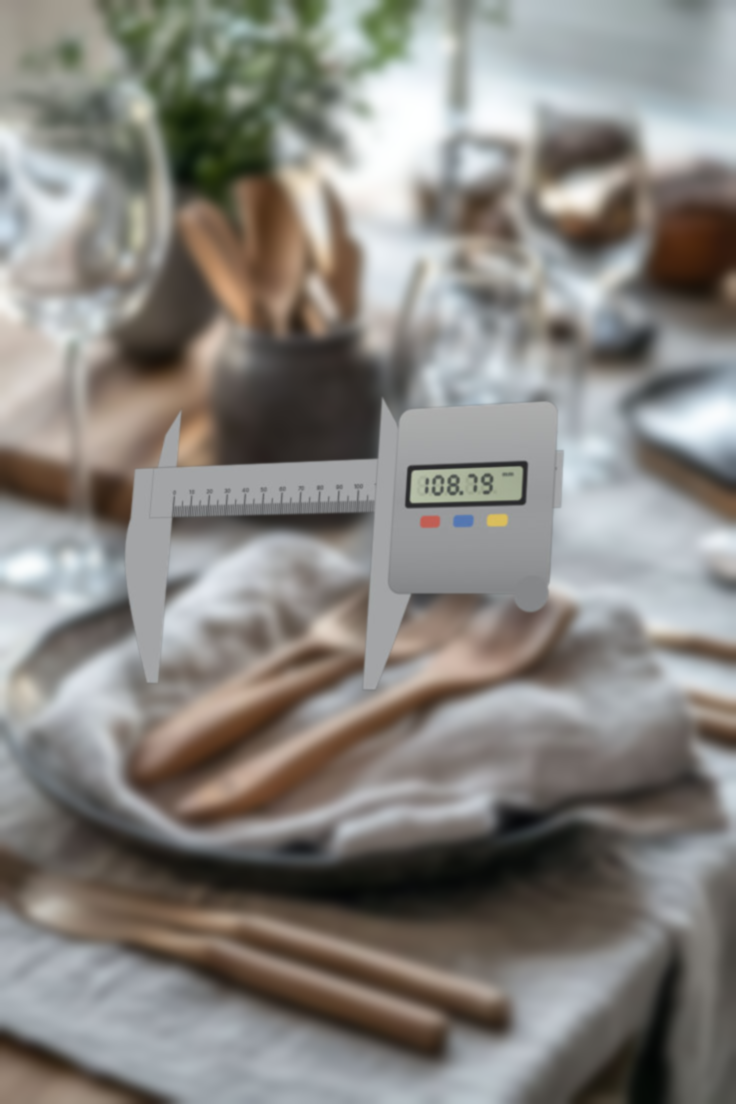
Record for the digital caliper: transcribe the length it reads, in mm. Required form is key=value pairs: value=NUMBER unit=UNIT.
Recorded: value=108.79 unit=mm
